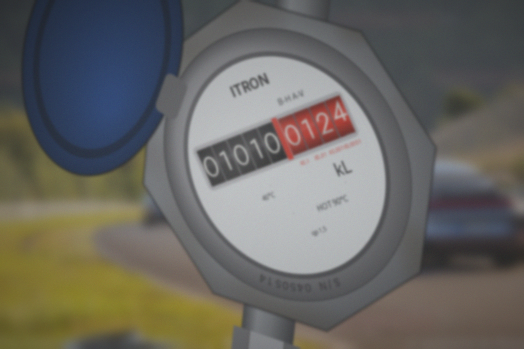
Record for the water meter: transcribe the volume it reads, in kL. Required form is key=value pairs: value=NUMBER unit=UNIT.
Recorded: value=1010.0124 unit=kL
